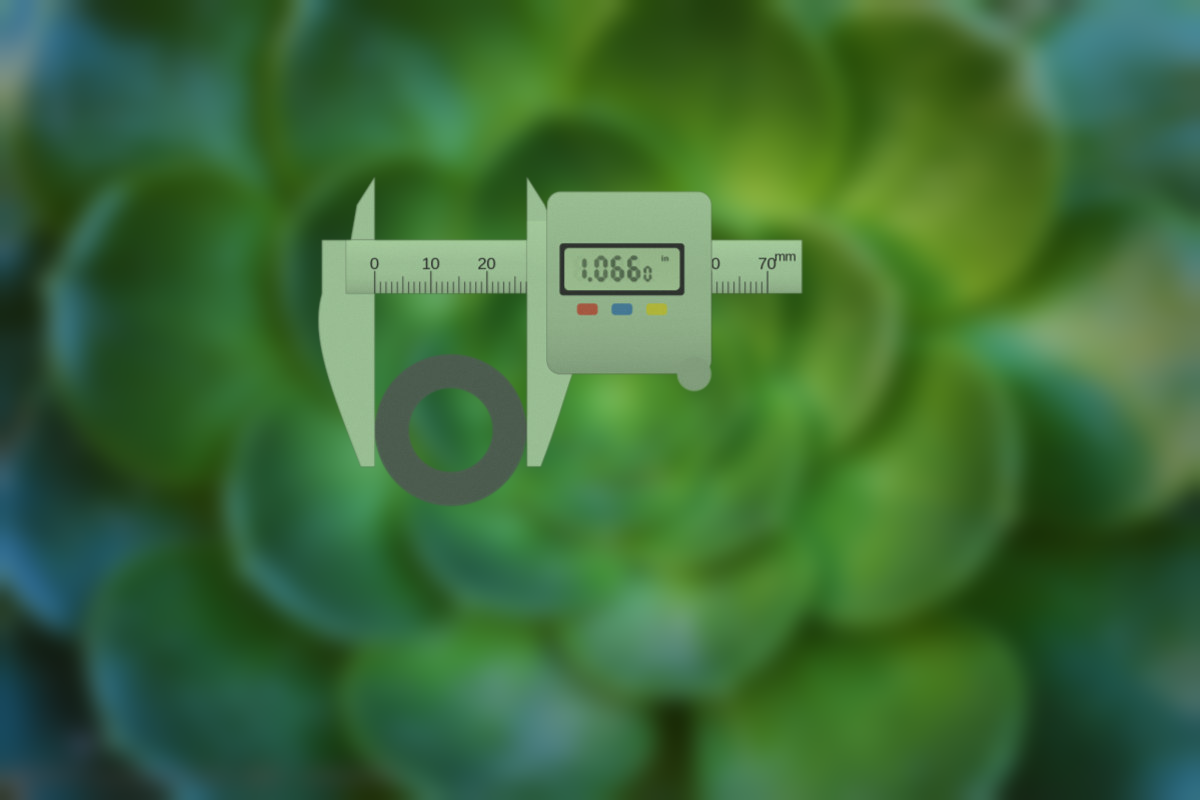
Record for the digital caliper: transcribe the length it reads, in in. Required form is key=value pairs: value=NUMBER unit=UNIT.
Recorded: value=1.0660 unit=in
